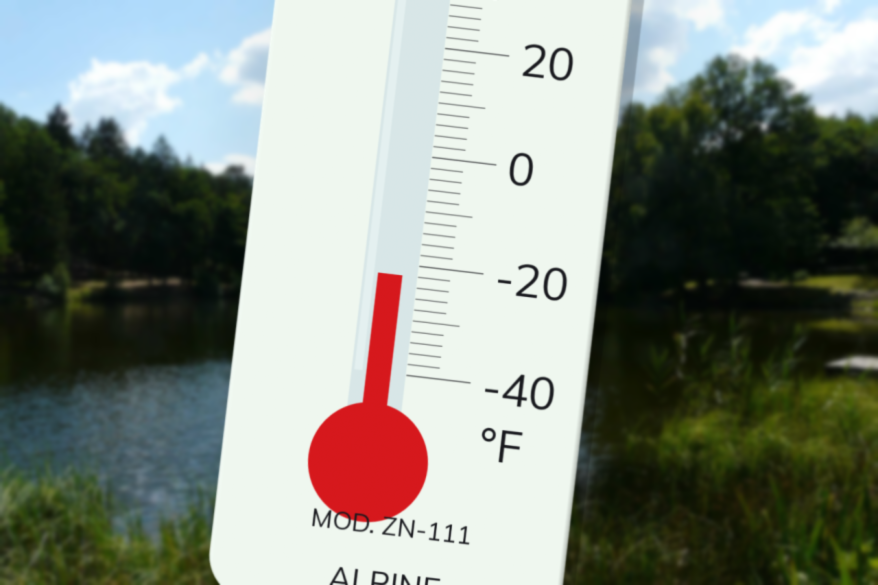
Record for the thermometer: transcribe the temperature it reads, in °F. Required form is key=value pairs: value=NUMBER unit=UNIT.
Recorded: value=-22 unit=°F
